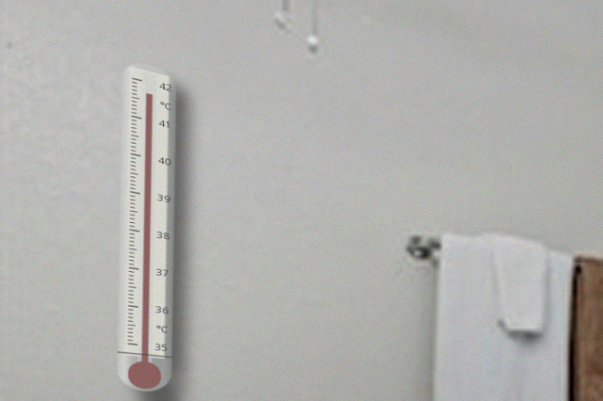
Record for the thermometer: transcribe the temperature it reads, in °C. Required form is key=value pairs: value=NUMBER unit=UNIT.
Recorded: value=41.7 unit=°C
